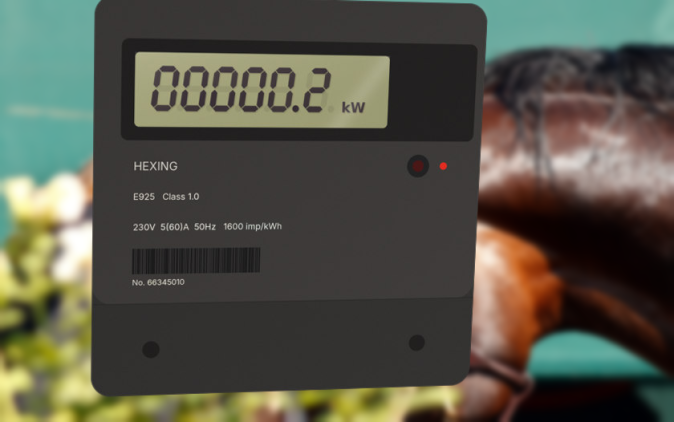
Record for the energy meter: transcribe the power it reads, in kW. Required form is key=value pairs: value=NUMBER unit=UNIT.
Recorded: value=0.2 unit=kW
